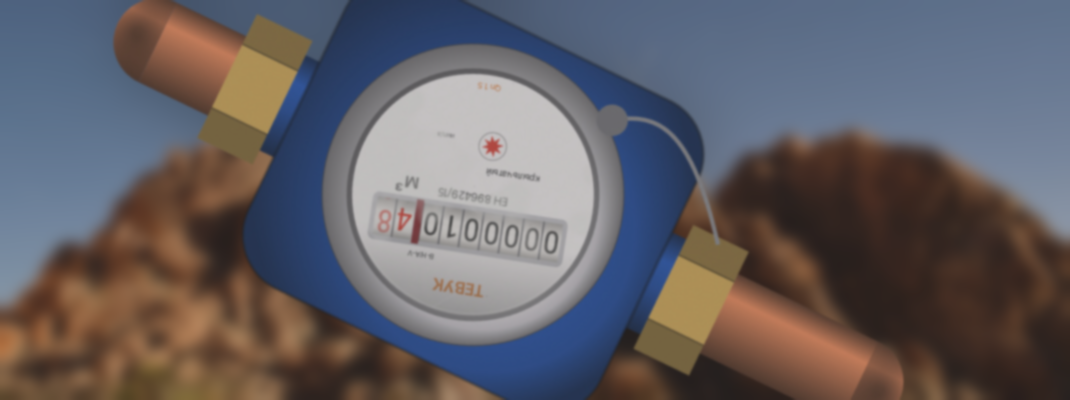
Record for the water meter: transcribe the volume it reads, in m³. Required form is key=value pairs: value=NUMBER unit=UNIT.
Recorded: value=10.48 unit=m³
